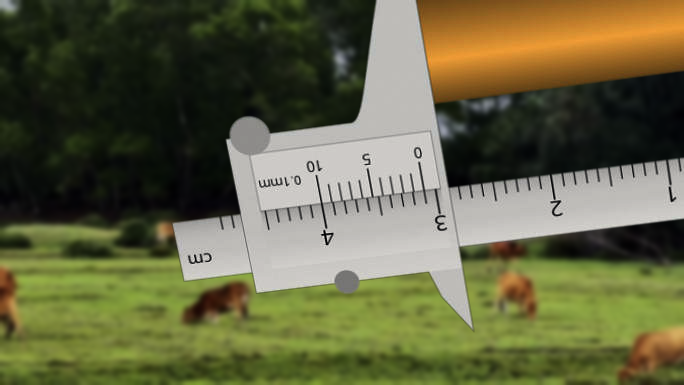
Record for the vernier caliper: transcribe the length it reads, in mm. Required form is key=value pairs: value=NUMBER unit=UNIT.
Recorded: value=31.0 unit=mm
